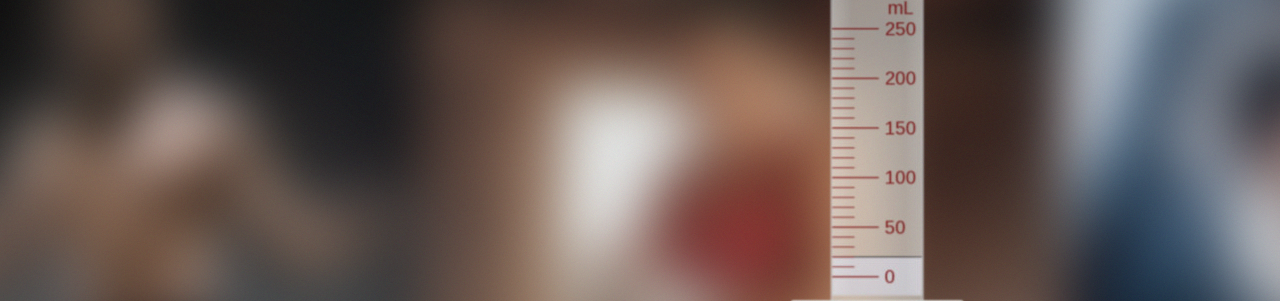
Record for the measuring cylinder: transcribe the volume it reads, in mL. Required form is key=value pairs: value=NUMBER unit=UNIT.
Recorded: value=20 unit=mL
